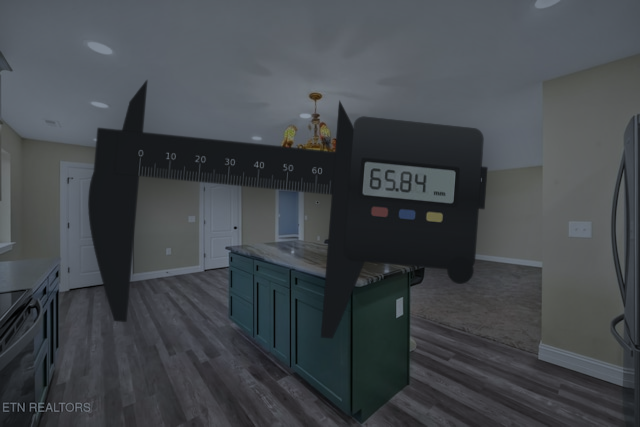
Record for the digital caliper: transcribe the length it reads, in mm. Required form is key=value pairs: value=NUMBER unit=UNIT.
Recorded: value=65.84 unit=mm
